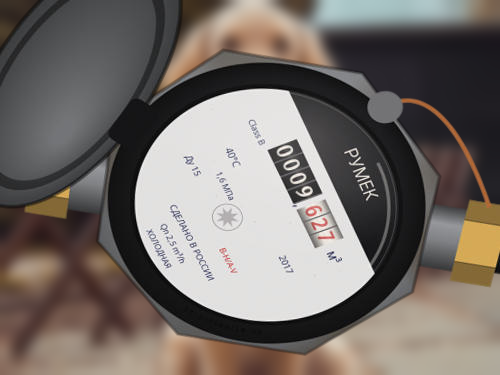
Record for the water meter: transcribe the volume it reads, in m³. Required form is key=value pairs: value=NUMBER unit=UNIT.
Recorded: value=9.627 unit=m³
